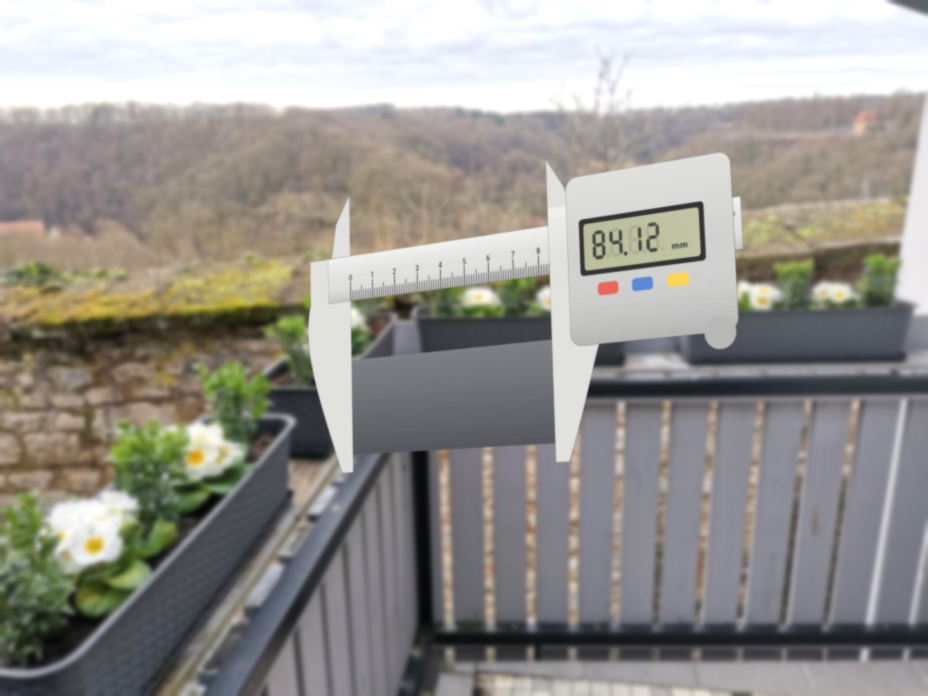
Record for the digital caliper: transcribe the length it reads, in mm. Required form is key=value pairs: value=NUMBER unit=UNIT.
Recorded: value=84.12 unit=mm
